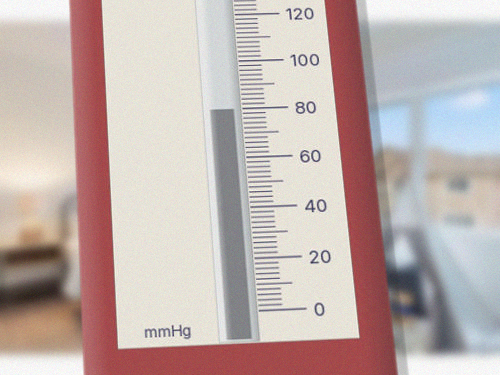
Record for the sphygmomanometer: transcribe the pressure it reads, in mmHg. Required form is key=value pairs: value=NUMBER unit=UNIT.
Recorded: value=80 unit=mmHg
